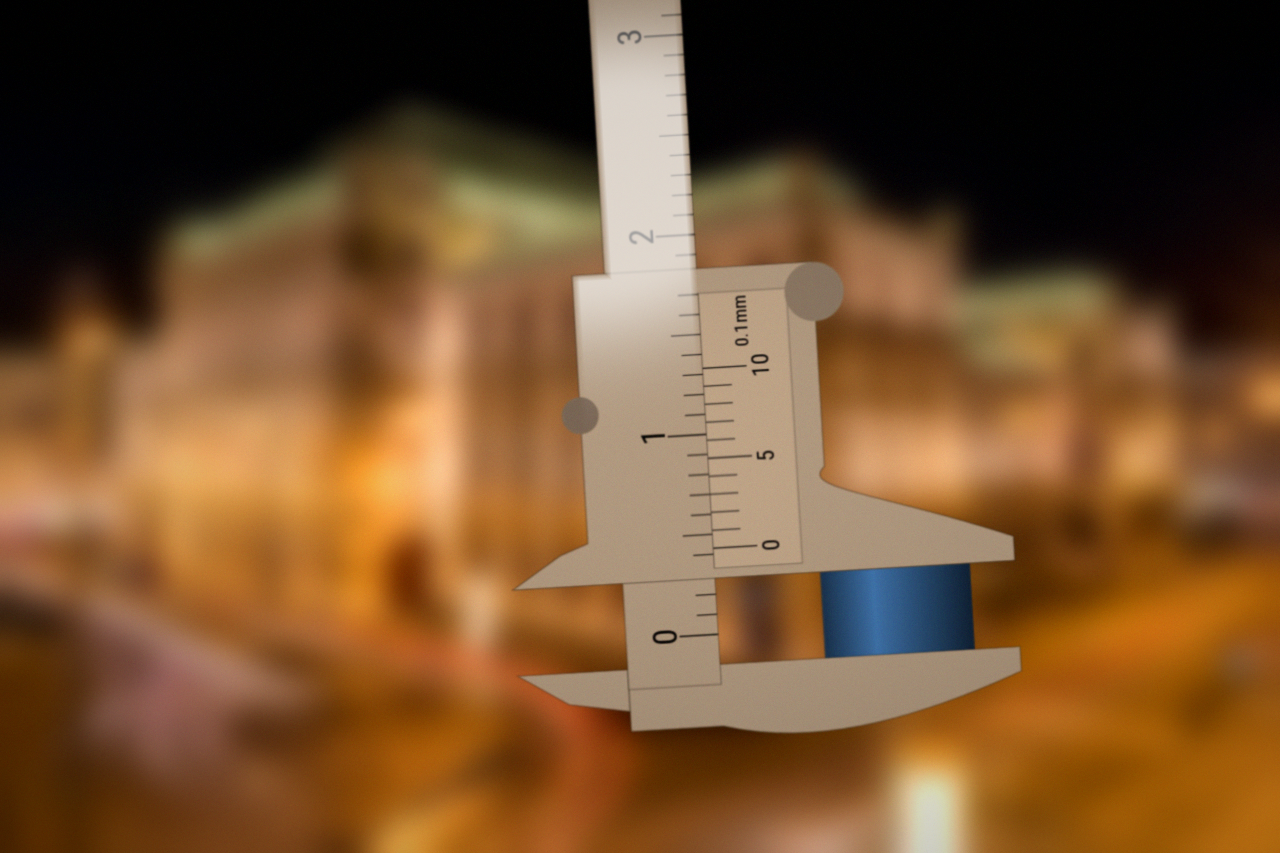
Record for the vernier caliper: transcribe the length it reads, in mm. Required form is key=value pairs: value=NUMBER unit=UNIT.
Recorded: value=4.3 unit=mm
